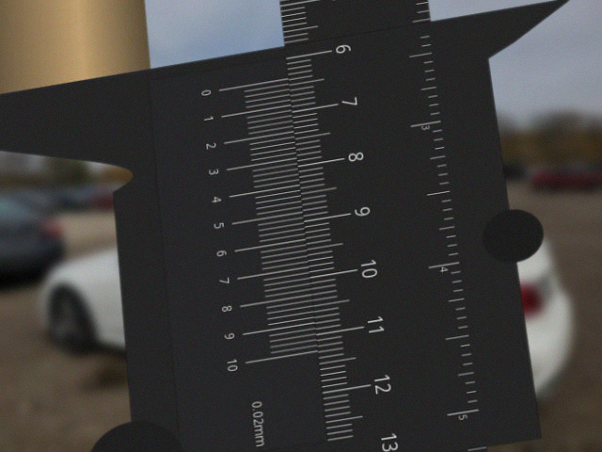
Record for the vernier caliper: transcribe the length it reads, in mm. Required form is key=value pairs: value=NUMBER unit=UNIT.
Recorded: value=63.8 unit=mm
